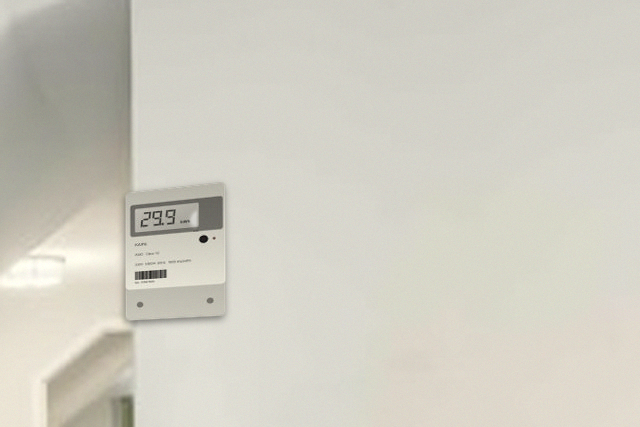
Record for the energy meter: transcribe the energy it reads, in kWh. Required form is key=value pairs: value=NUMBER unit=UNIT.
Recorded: value=29.9 unit=kWh
